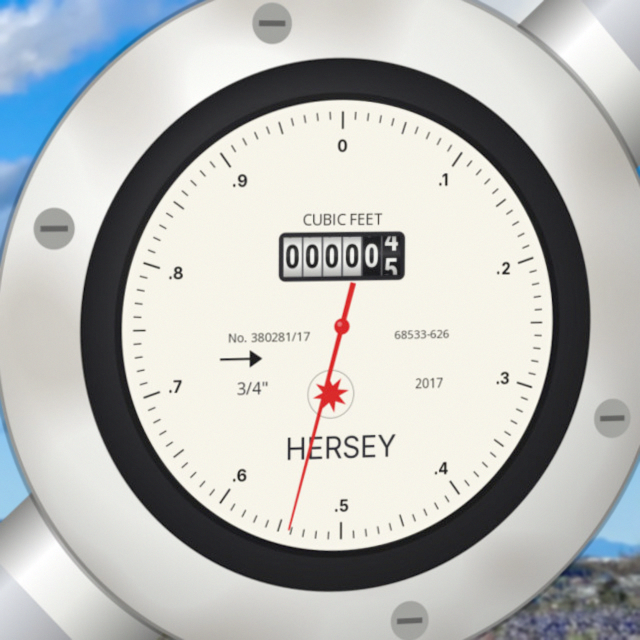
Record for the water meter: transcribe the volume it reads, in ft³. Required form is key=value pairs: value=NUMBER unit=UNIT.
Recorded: value=4.54 unit=ft³
